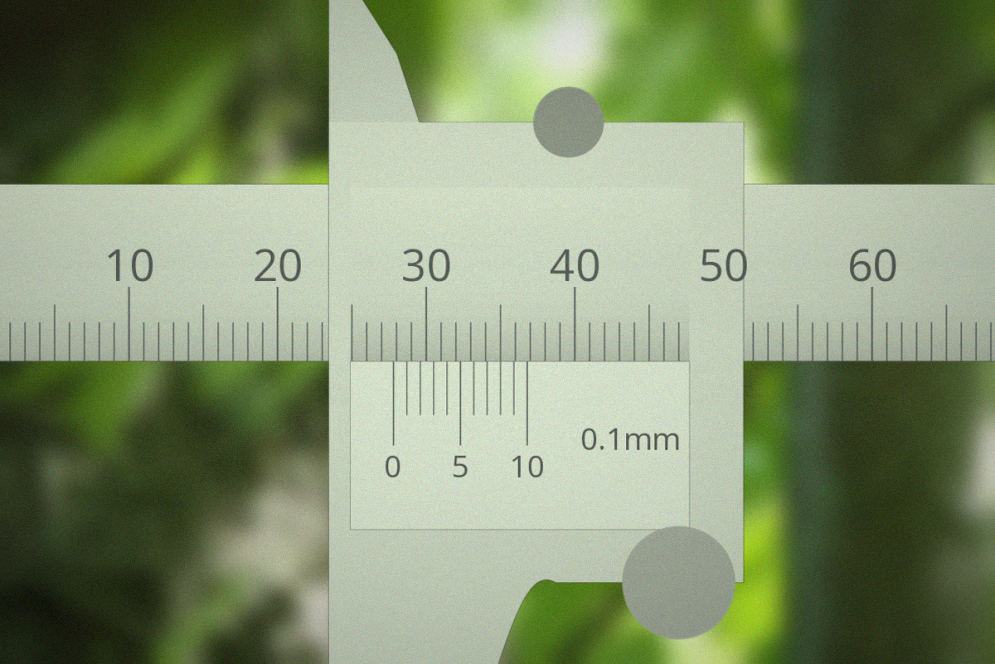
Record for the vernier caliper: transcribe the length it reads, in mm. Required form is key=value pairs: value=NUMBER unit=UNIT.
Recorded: value=27.8 unit=mm
